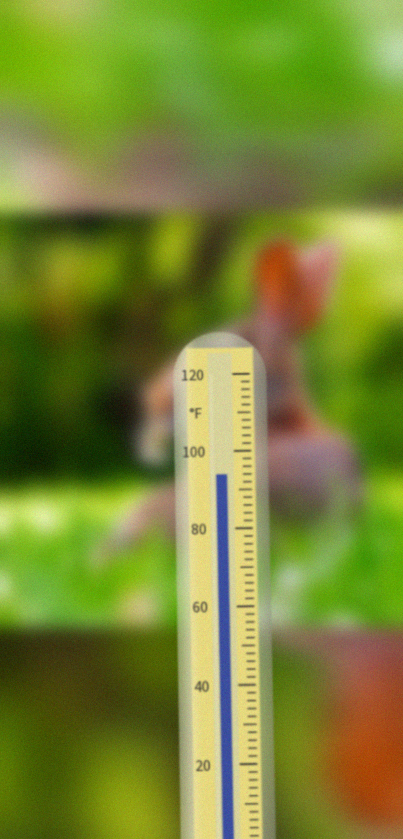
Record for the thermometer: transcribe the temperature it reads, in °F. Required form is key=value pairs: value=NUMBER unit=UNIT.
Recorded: value=94 unit=°F
